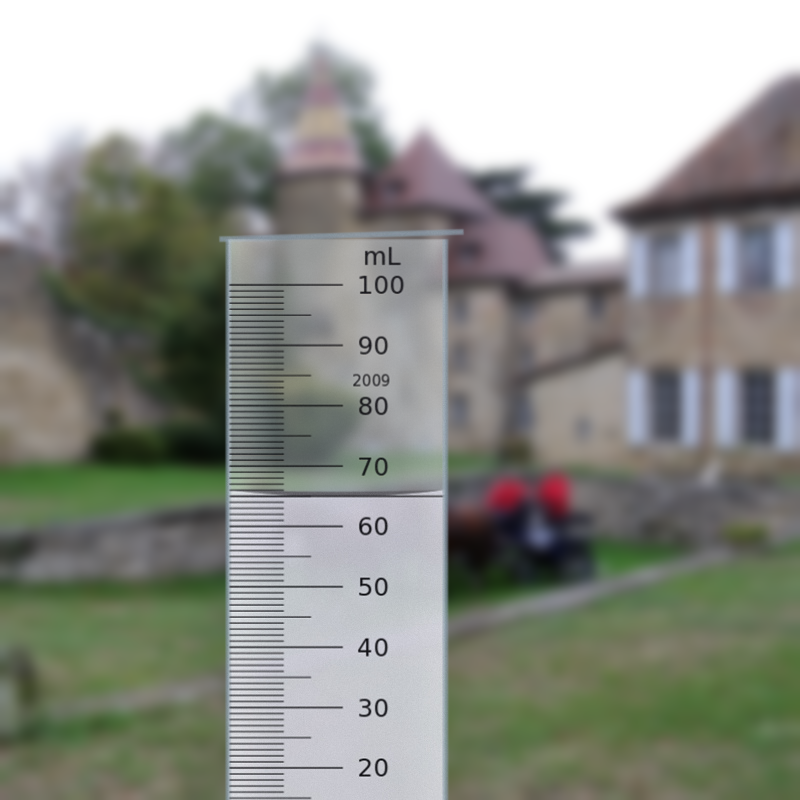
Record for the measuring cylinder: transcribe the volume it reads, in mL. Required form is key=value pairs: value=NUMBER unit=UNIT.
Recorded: value=65 unit=mL
